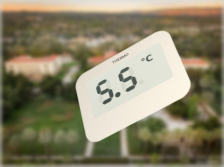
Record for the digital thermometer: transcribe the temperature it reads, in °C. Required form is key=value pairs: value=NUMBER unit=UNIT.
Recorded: value=5.5 unit=°C
